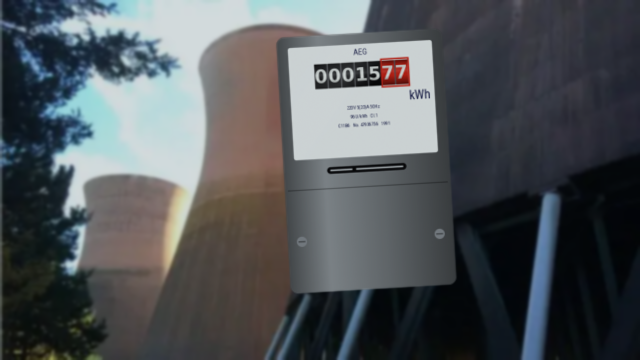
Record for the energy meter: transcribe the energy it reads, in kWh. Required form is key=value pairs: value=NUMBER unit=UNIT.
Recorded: value=15.77 unit=kWh
